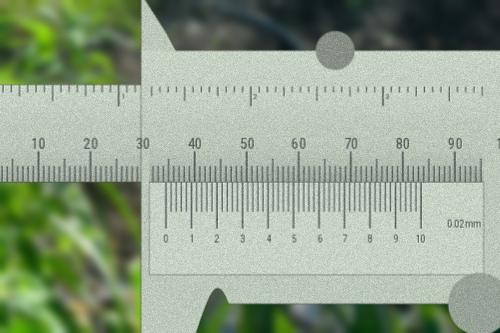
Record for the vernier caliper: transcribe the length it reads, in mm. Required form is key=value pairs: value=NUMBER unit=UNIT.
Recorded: value=34.5 unit=mm
